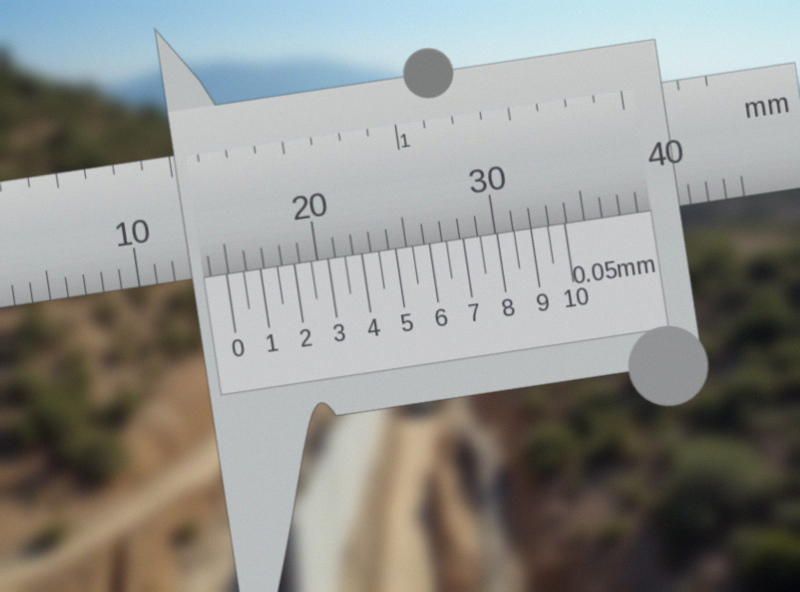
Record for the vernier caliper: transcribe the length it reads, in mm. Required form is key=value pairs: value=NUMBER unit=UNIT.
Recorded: value=14.9 unit=mm
